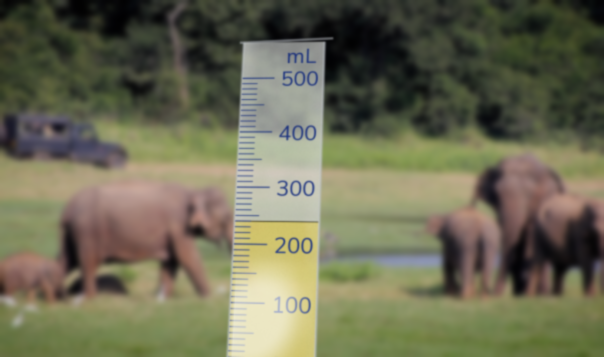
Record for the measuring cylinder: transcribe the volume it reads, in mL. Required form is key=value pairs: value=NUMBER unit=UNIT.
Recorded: value=240 unit=mL
